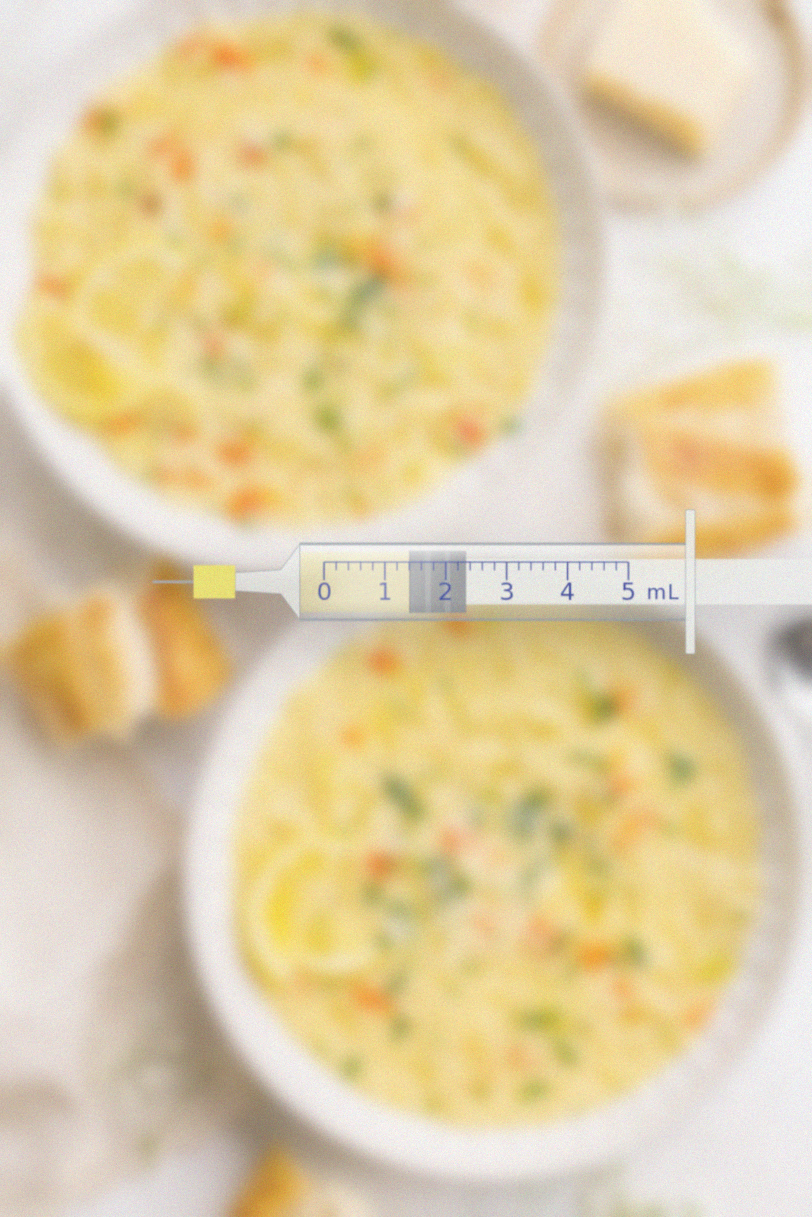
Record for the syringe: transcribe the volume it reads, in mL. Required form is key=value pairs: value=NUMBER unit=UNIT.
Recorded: value=1.4 unit=mL
